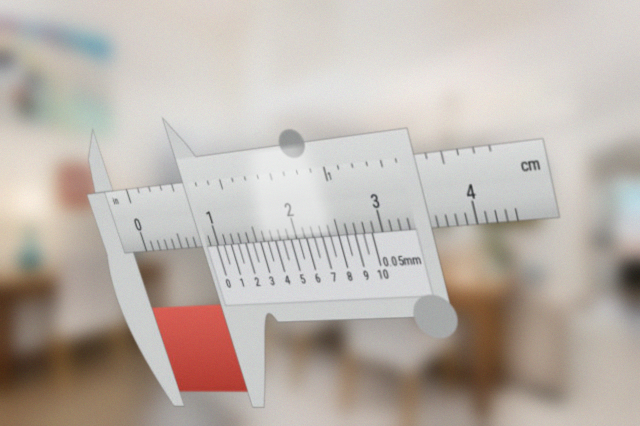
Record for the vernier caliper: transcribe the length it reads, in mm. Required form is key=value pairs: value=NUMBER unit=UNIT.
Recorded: value=9.8 unit=mm
